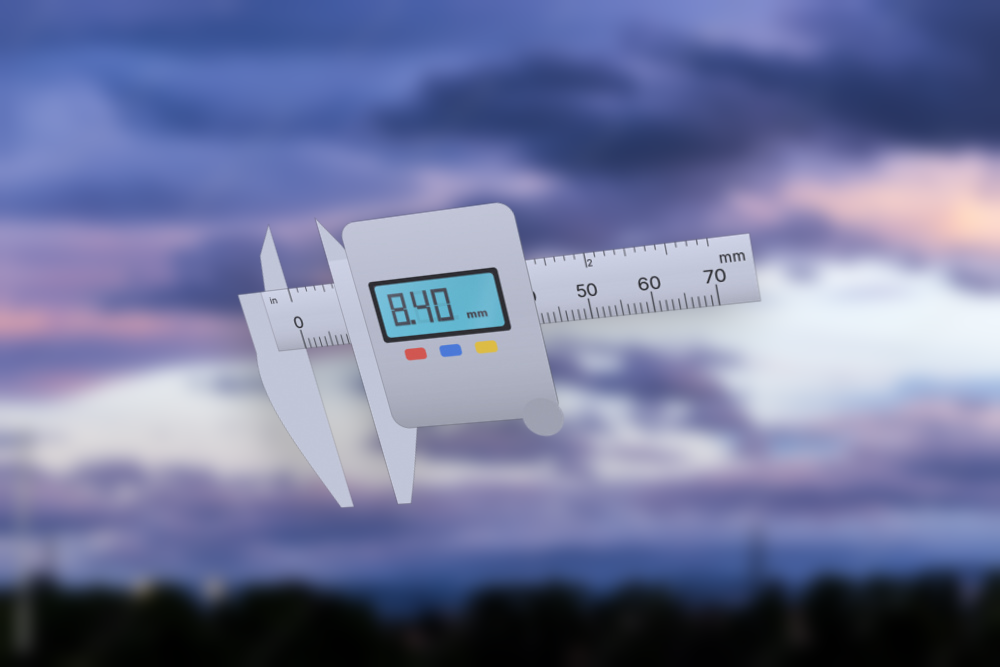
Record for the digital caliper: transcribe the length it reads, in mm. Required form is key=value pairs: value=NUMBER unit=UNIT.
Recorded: value=8.40 unit=mm
